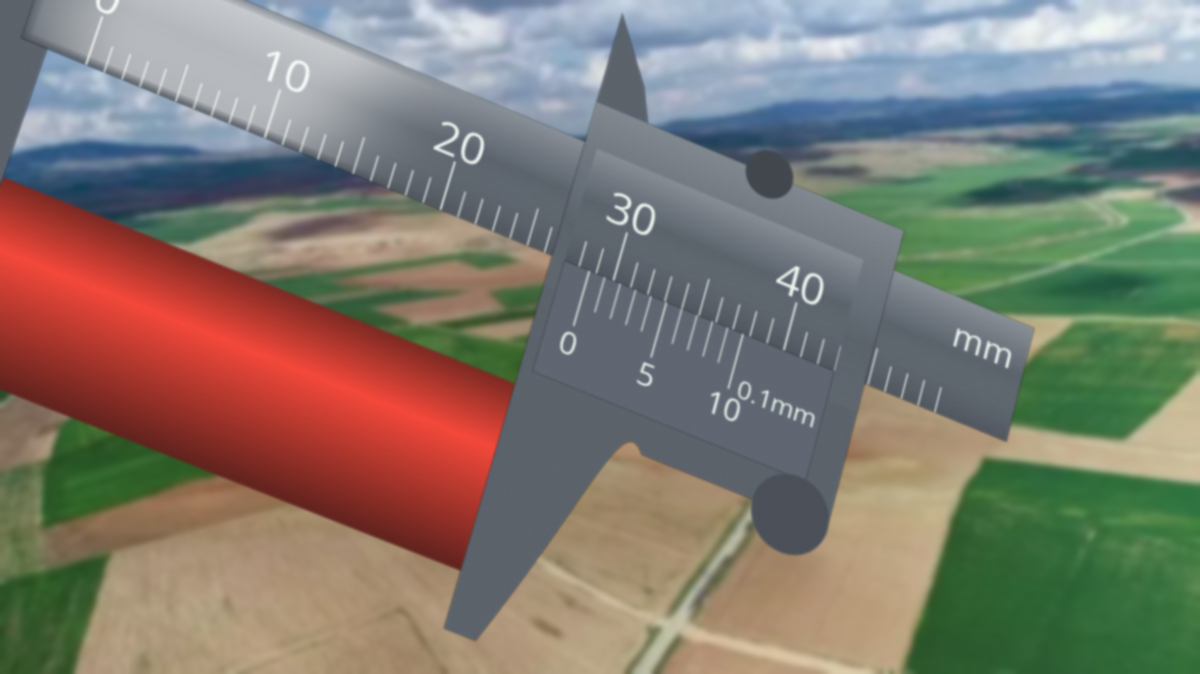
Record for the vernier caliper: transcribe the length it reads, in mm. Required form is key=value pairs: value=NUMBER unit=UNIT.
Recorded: value=28.6 unit=mm
